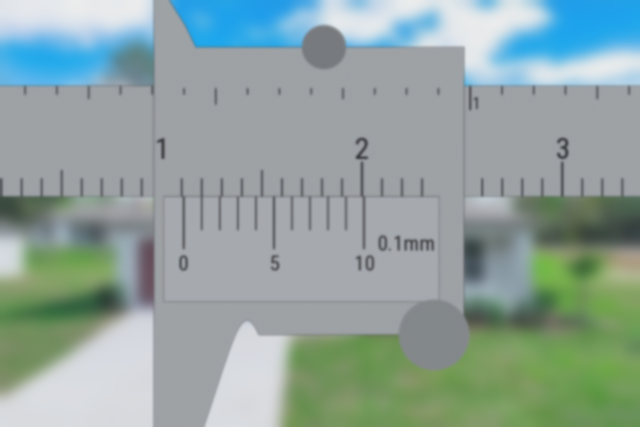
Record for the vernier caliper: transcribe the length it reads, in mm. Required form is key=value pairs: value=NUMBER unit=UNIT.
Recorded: value=11.1 unit=mm
